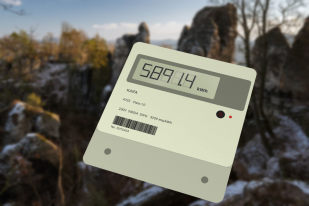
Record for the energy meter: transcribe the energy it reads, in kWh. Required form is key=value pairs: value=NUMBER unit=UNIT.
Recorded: value=5891.4 unit=kWh
